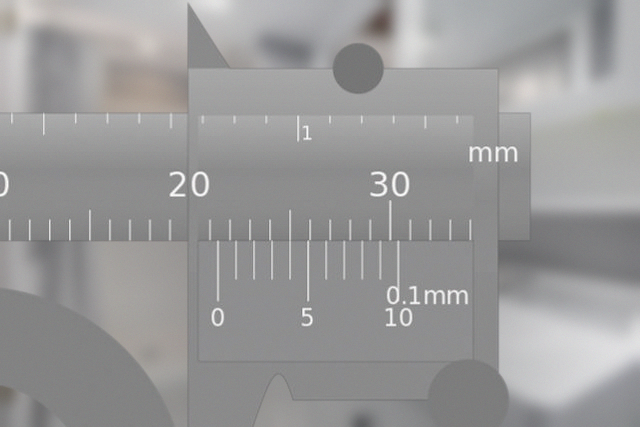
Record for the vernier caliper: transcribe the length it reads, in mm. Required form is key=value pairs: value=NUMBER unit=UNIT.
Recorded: value=21.4 unit=mm
